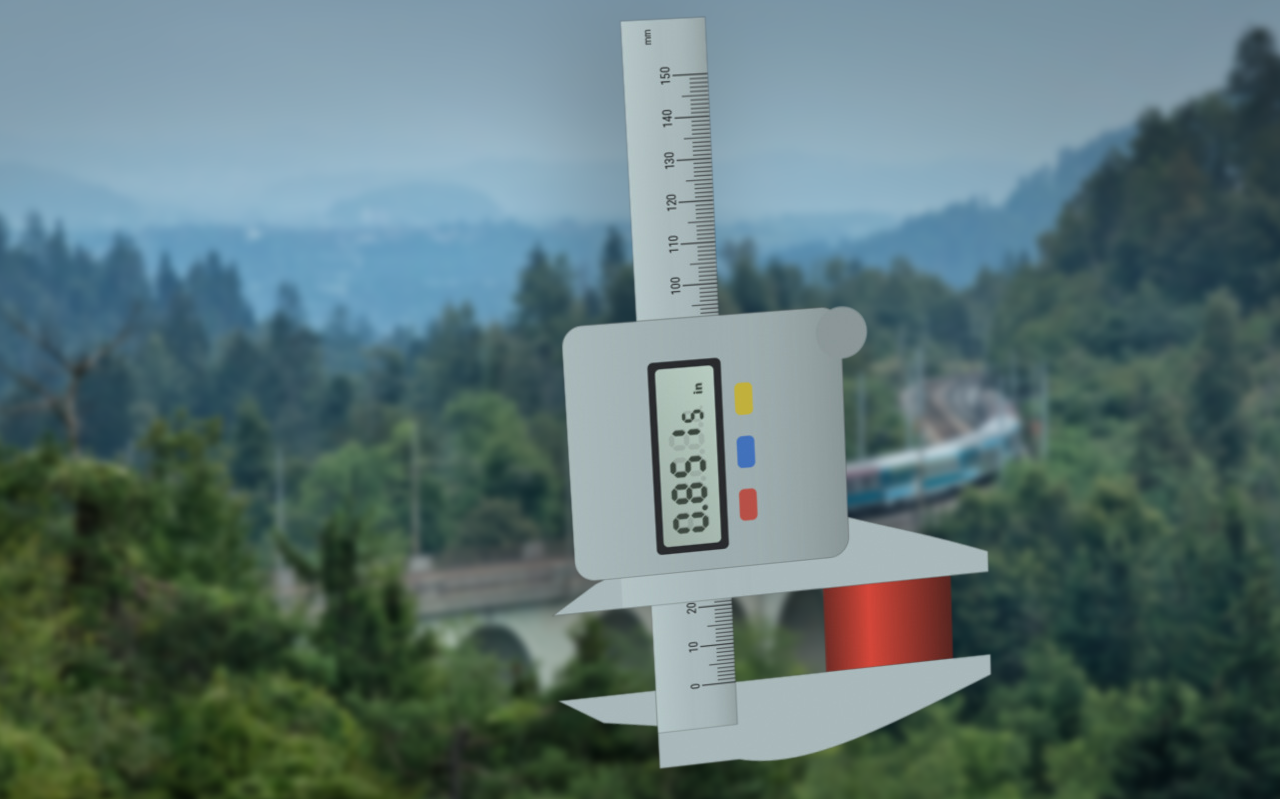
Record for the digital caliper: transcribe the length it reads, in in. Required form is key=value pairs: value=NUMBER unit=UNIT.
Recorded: value=0.8515 unit=in
